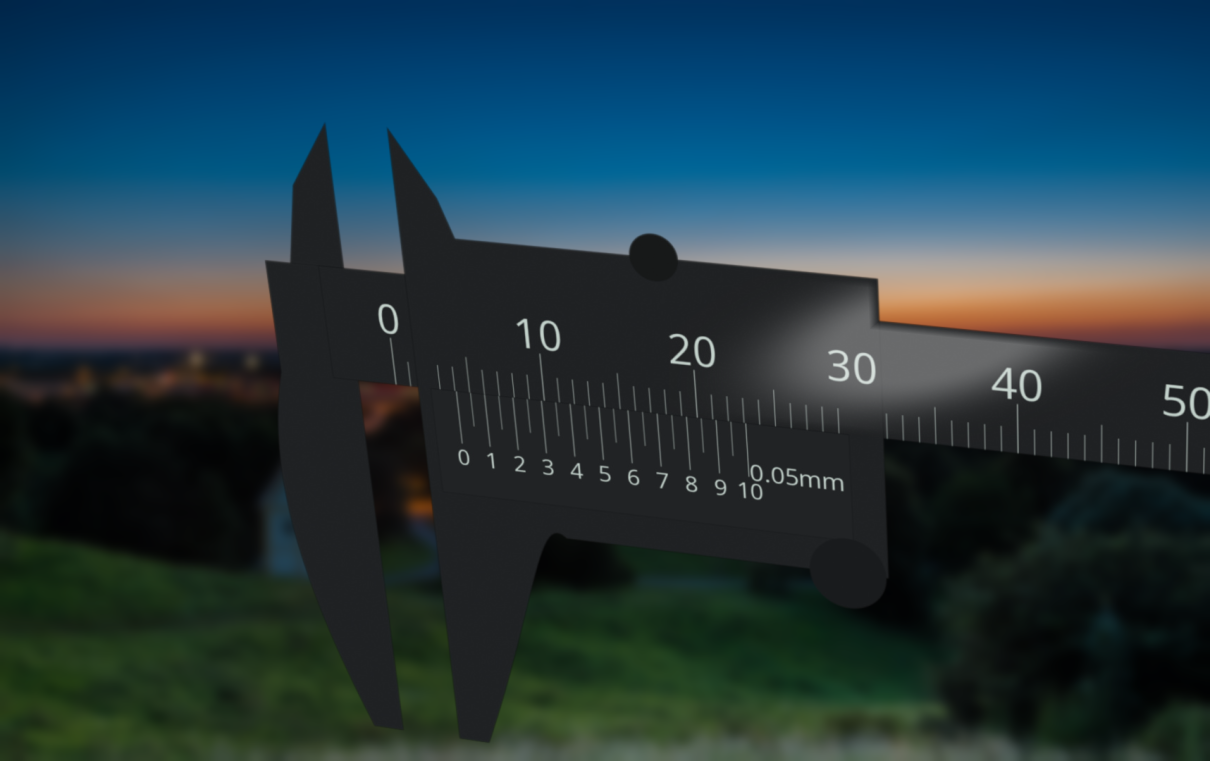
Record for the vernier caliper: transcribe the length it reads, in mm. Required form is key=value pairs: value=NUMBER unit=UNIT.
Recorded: value=4.1 unit=mm
